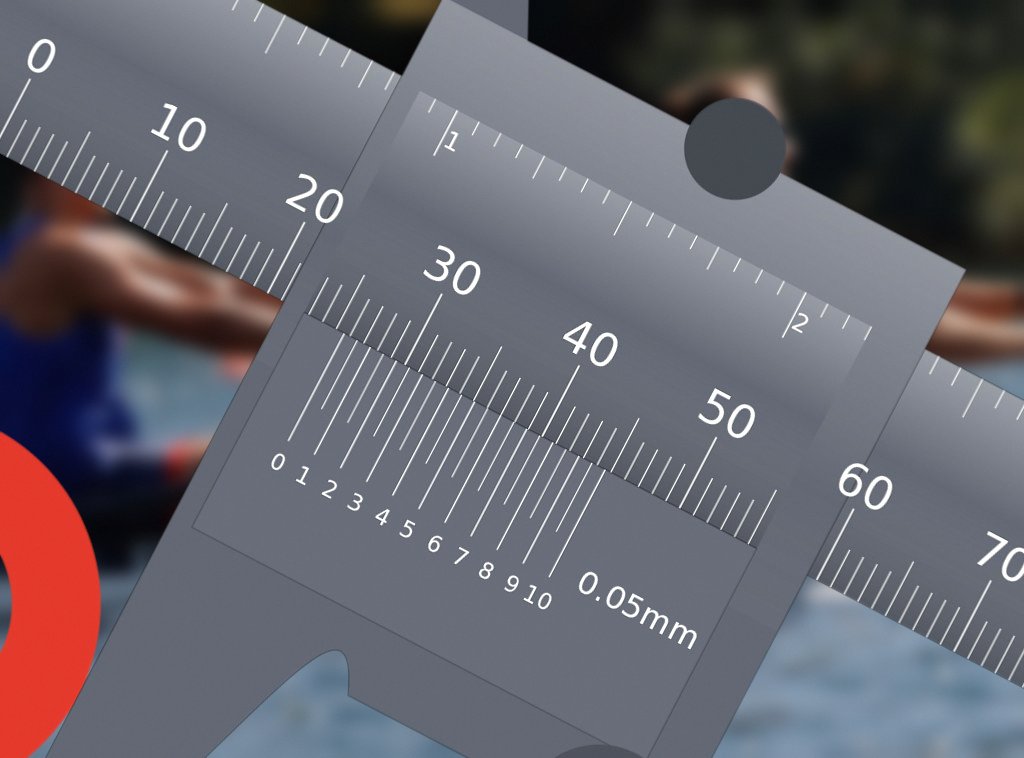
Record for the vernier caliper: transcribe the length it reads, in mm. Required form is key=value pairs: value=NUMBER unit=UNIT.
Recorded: value=25.6 unit=mm
